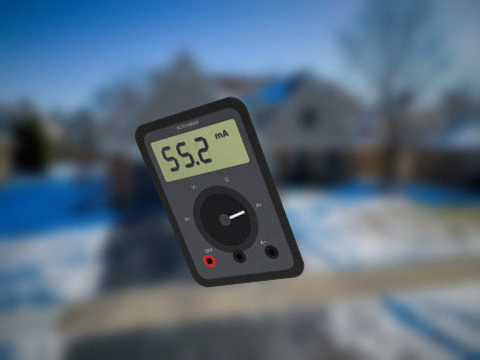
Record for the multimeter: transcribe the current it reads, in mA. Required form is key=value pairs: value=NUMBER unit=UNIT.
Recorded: value=55.2 unit=mA
